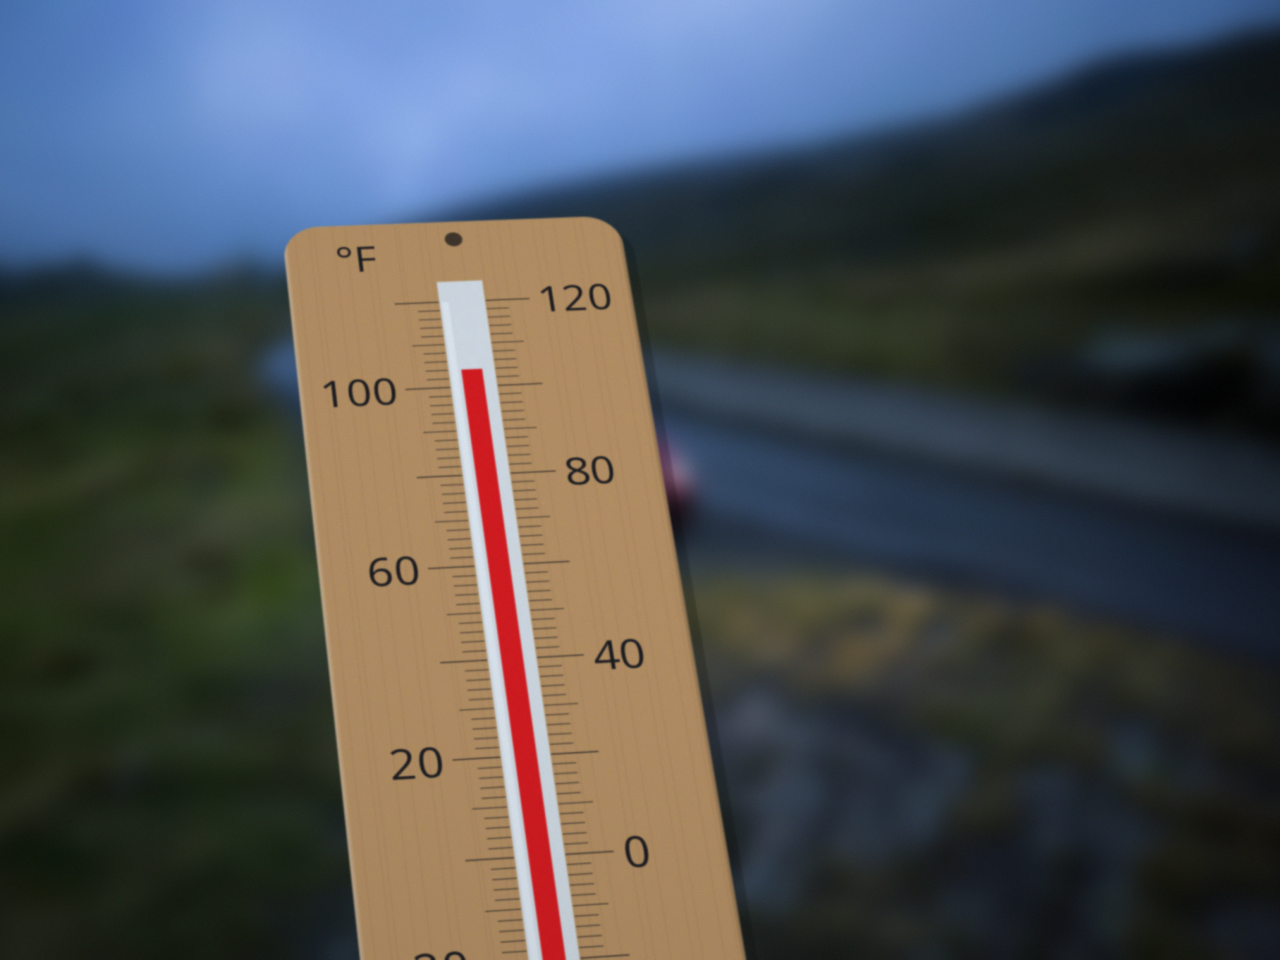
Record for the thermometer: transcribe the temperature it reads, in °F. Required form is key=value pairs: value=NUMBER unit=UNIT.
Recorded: value=104 unit=°F
